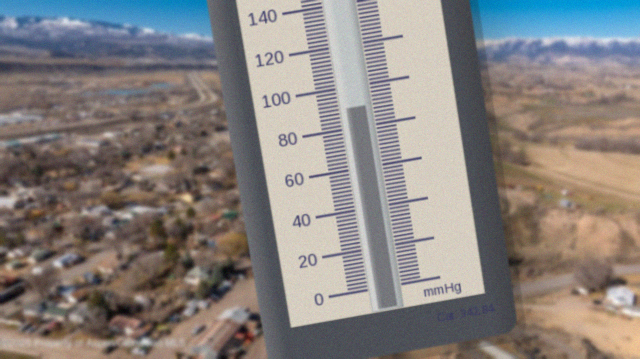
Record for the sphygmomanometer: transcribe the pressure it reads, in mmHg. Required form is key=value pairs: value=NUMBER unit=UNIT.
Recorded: value=90 unit=mmHg
